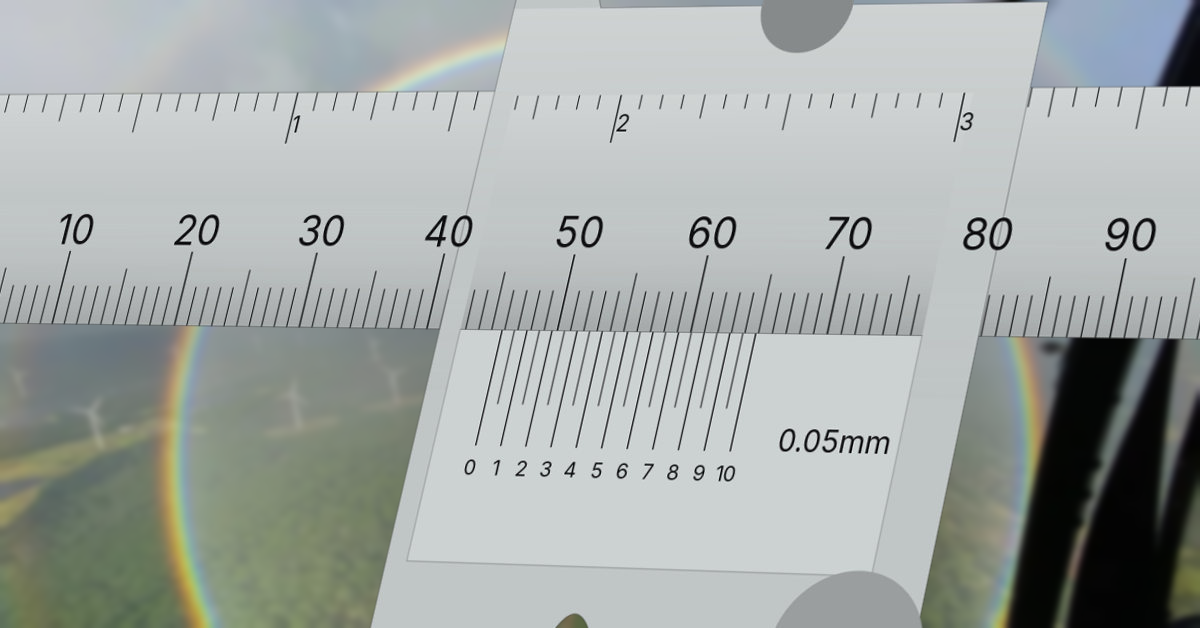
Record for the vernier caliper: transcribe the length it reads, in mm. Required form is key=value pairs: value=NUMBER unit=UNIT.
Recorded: value=45.8 unit=mm
